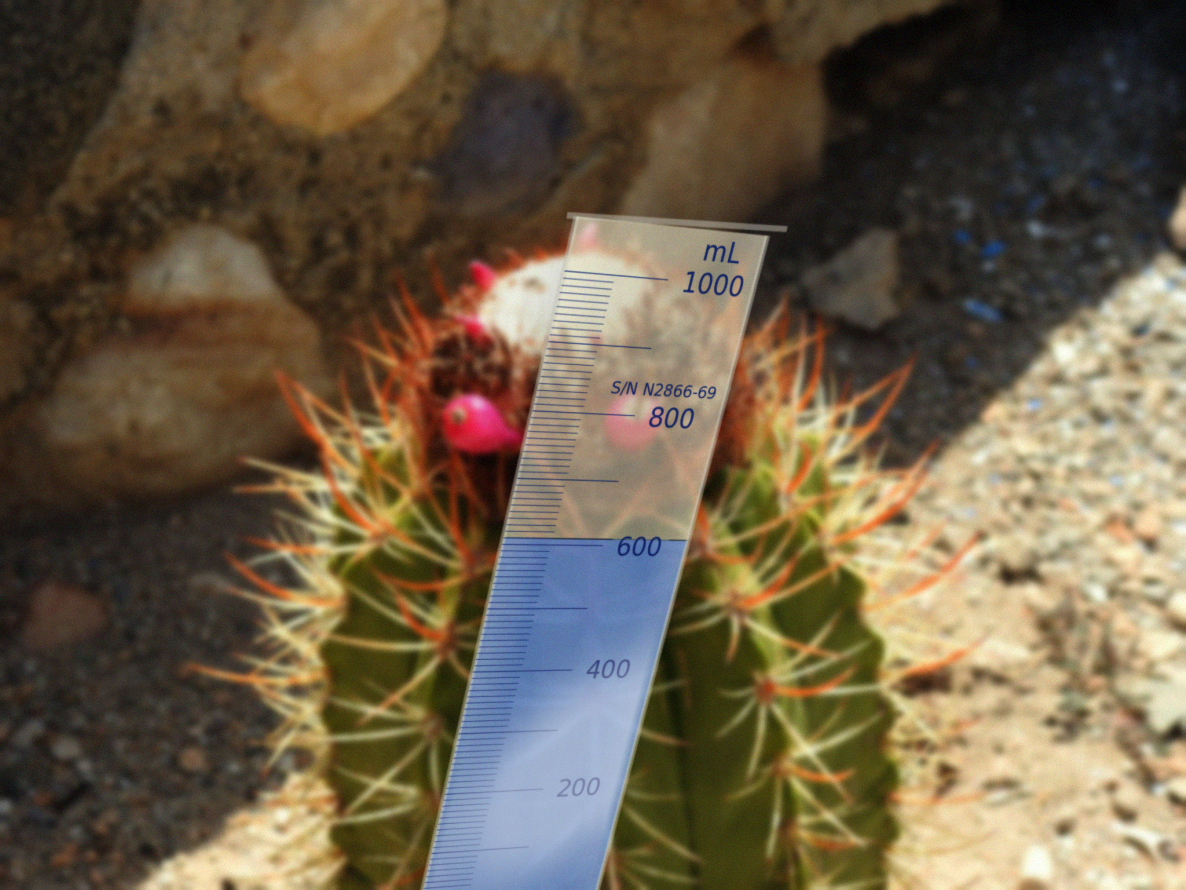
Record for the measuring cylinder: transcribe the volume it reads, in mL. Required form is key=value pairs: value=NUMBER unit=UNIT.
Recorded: value=610 unit=mL
